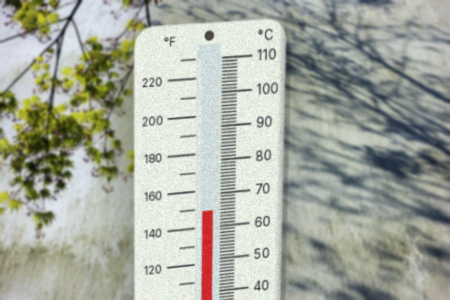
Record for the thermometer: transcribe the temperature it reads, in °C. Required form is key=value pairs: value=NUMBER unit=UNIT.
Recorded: value=65 unit=°C
